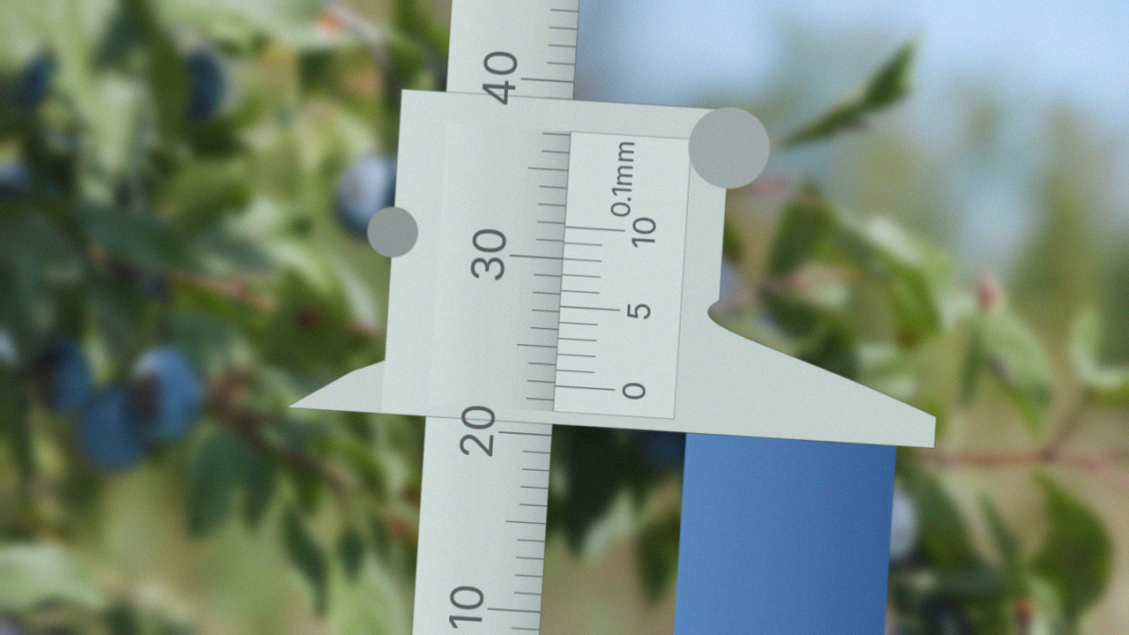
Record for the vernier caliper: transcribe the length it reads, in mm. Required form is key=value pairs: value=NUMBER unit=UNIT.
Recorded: value=22.8 unit=mm
